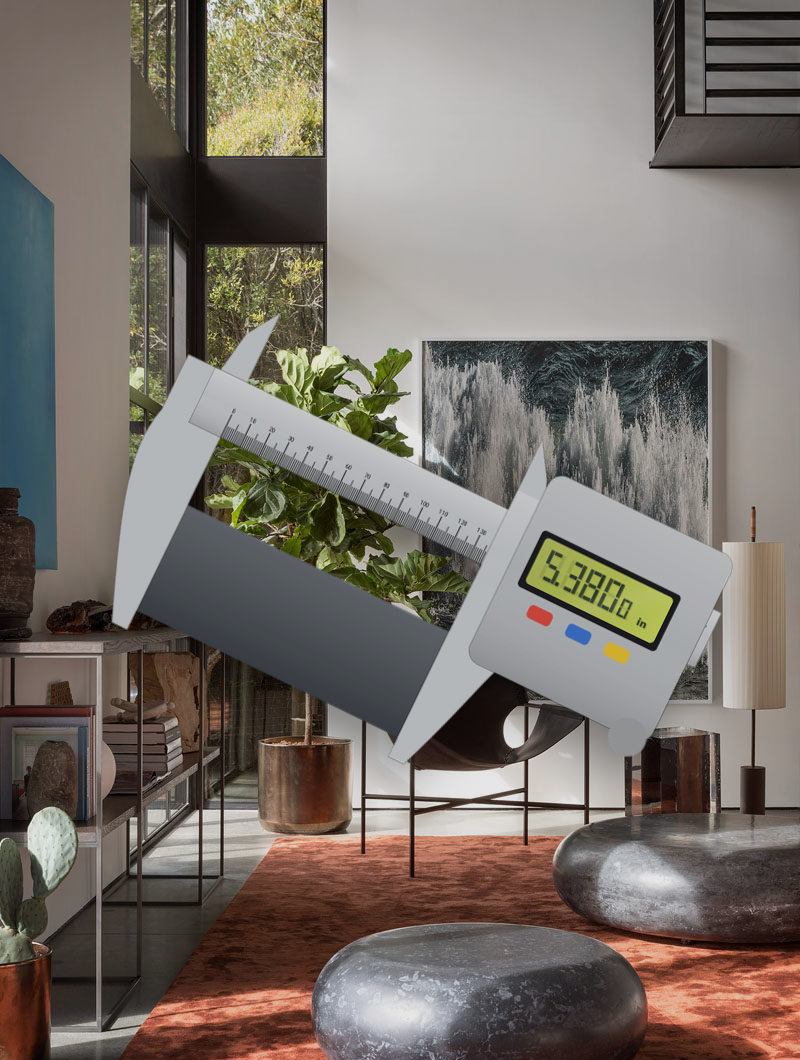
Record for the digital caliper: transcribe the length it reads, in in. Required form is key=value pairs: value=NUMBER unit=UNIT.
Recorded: value=5.3800 unit=in
